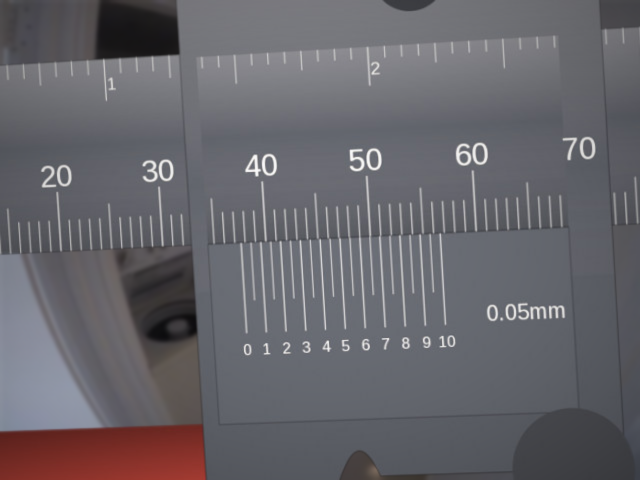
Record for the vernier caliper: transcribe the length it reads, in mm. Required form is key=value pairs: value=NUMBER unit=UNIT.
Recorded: value=37.6 unit=mm
